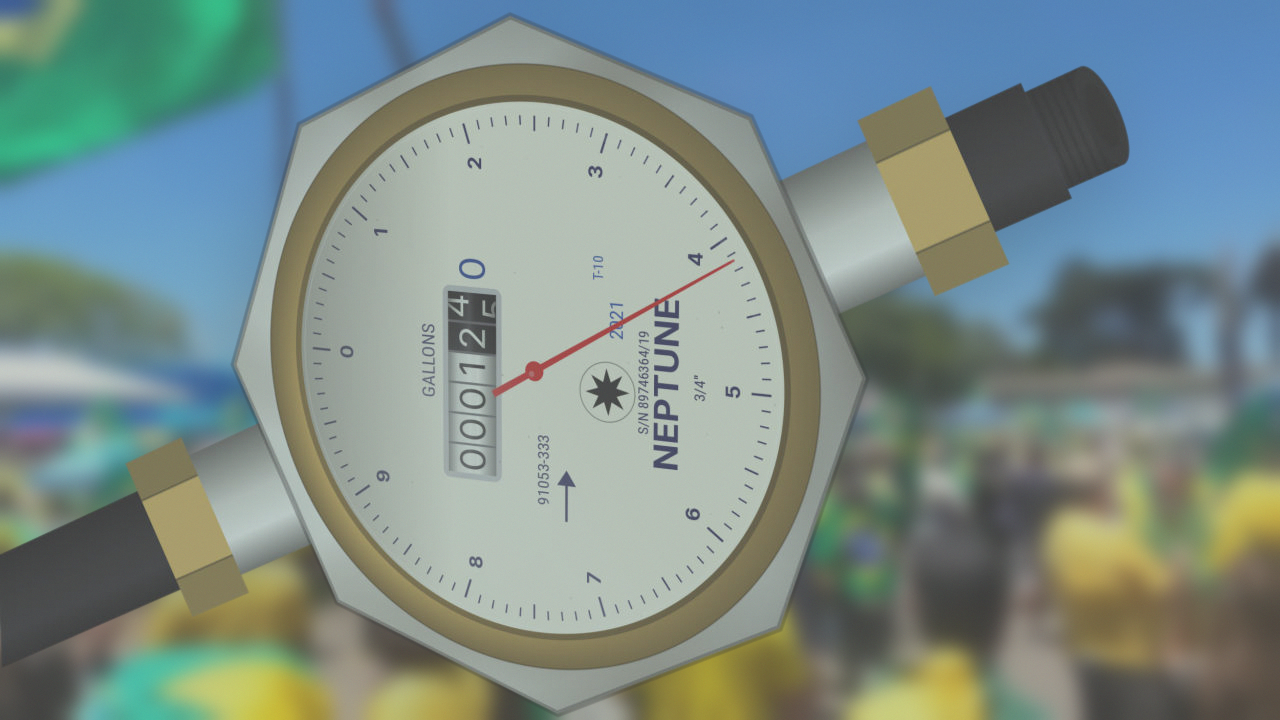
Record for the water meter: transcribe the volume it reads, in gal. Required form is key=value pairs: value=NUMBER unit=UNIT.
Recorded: value=1244.1 unit=gal
